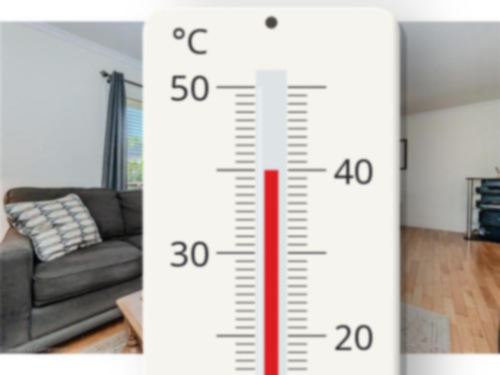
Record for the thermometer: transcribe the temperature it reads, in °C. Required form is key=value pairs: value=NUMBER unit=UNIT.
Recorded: value=40 unit=°C
